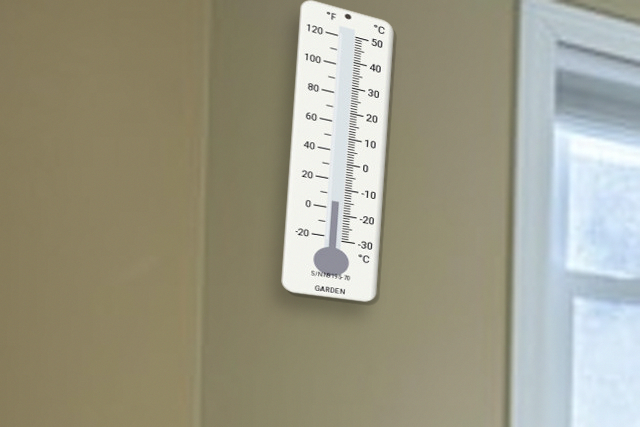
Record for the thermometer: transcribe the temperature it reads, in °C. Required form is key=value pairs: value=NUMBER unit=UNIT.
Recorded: value=-15 unit=°C
